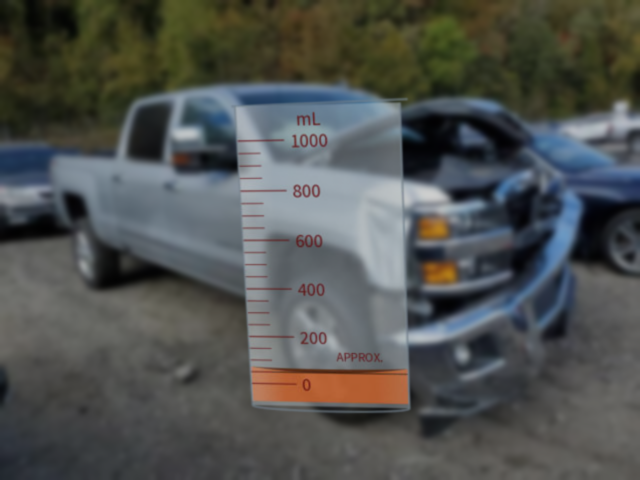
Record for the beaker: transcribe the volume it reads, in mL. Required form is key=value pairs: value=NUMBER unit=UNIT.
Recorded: value=50 unit=mL
